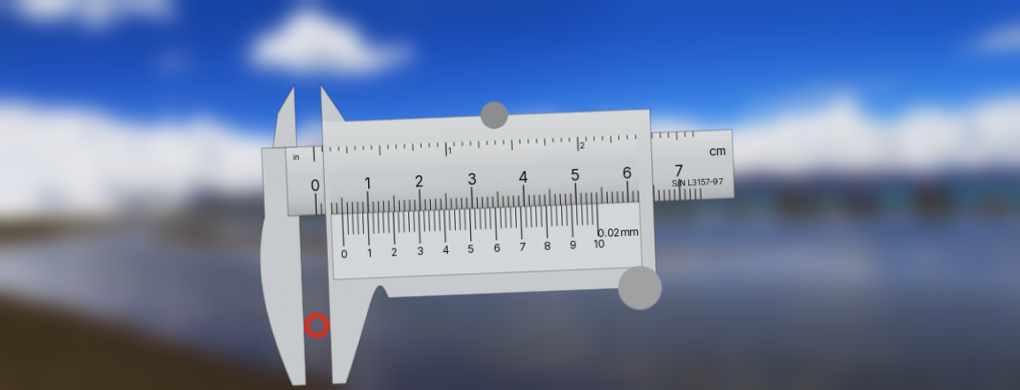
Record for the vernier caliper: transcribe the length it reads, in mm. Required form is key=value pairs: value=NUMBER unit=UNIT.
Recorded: value=5.0 unit=mm
